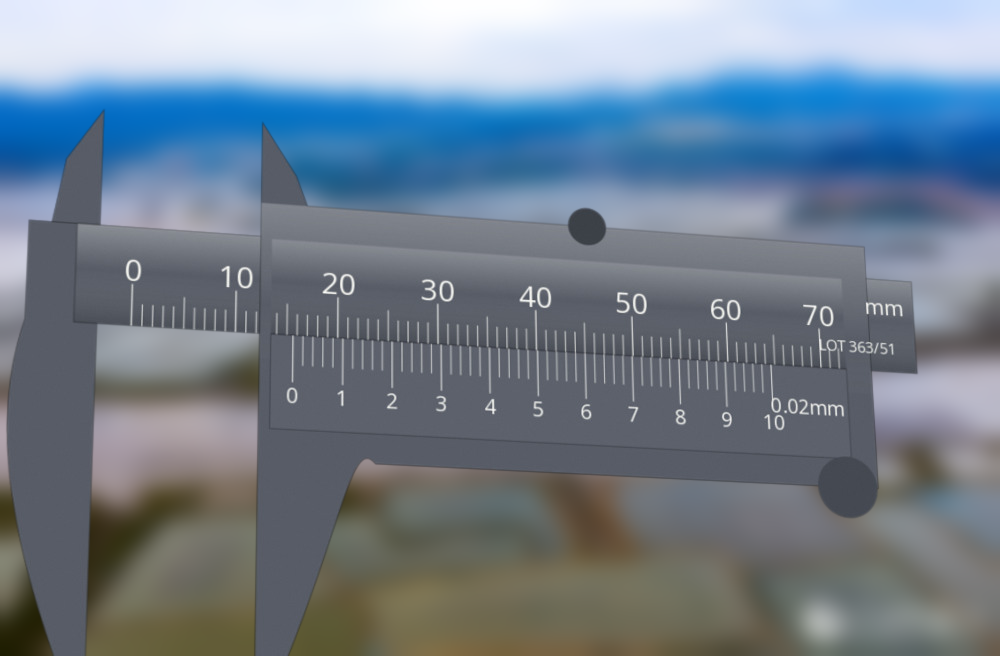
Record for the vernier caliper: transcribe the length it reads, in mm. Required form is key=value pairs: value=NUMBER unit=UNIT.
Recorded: value=15.6 unit=mm
